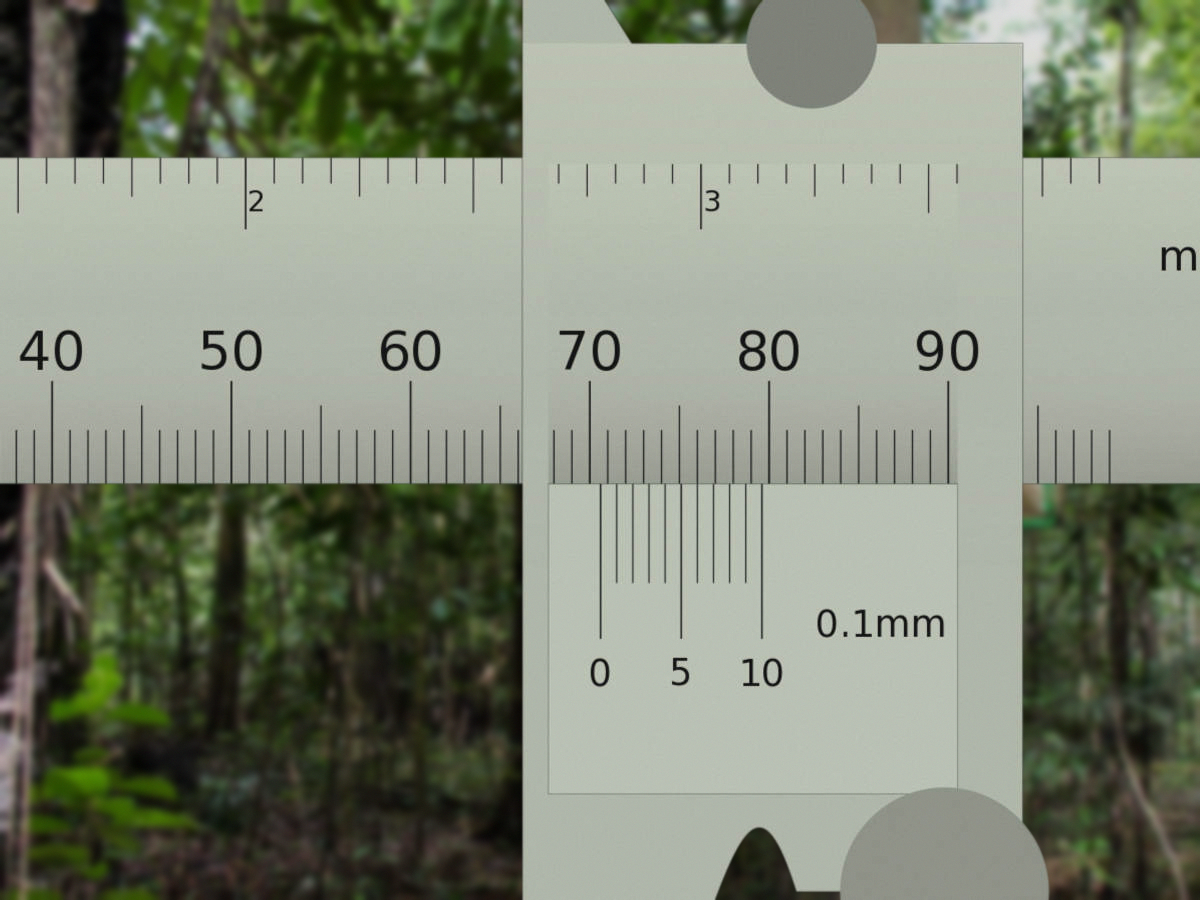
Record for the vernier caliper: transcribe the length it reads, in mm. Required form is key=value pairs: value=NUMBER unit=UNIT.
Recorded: value=70.6 unit=mm
